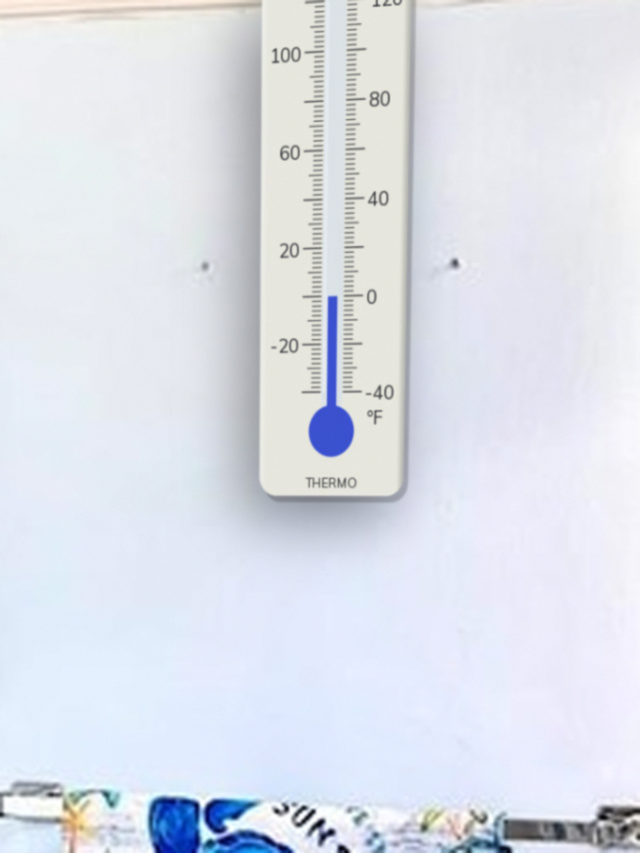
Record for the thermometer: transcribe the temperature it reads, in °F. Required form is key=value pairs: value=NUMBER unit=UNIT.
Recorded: value=0 unit=°F
